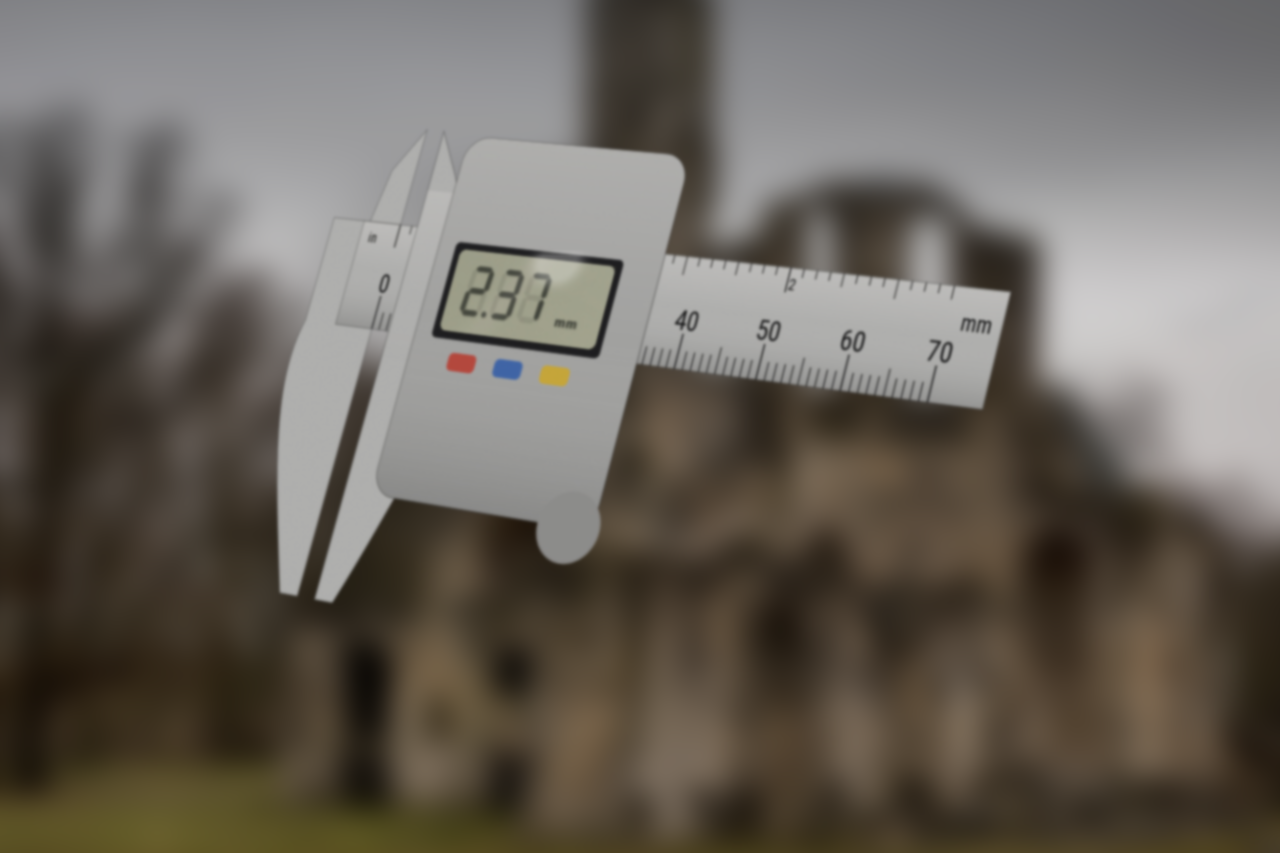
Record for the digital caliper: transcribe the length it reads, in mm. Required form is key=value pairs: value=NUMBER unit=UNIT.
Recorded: value=2.37 unit=mm
